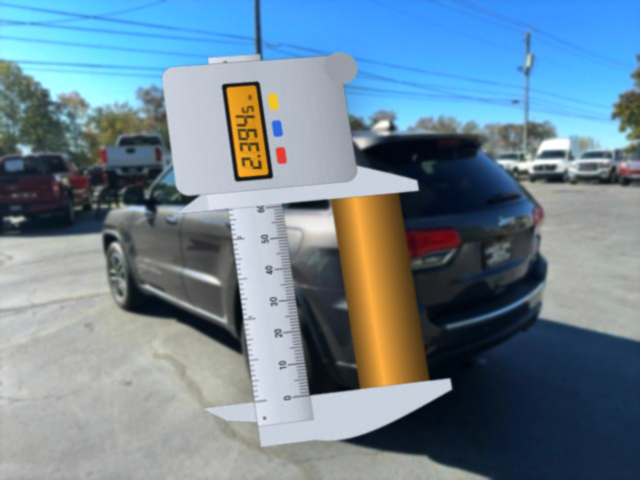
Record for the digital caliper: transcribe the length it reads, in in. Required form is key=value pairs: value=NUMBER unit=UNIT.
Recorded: value=2.3945 unit=in
